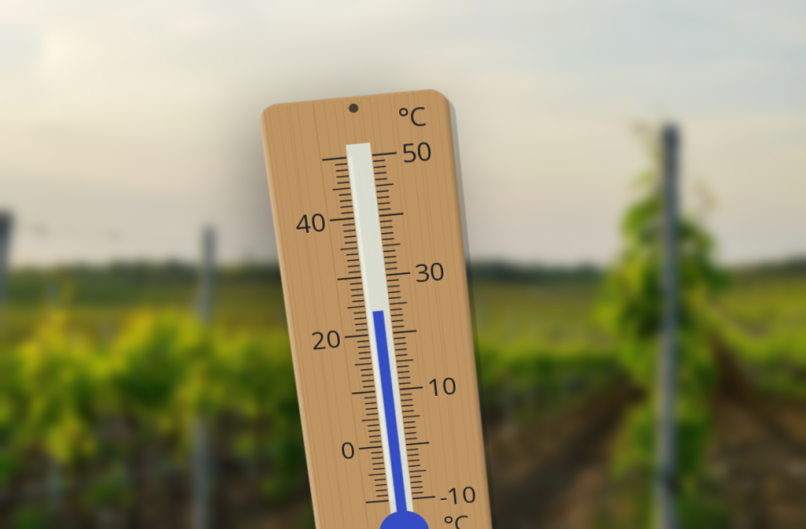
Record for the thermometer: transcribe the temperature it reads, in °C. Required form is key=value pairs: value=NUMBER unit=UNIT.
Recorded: value=24 unit=°C
